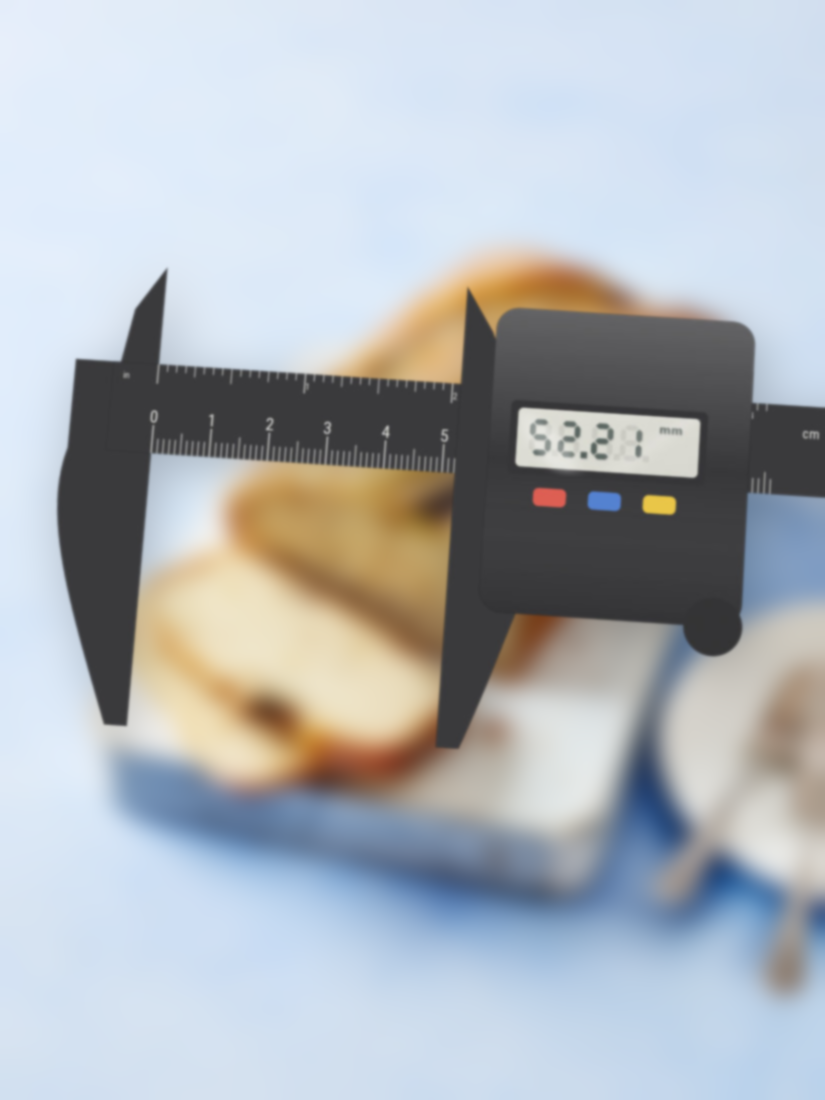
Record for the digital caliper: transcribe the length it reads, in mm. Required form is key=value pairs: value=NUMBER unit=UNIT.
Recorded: value=52.21 unit=mm
